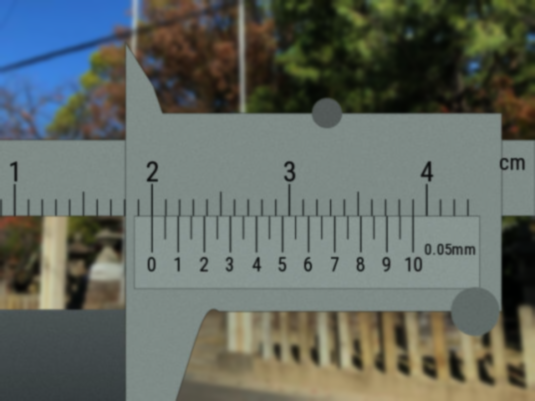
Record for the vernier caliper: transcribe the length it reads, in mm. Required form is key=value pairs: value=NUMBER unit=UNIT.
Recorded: value=20.0 unit=mm
